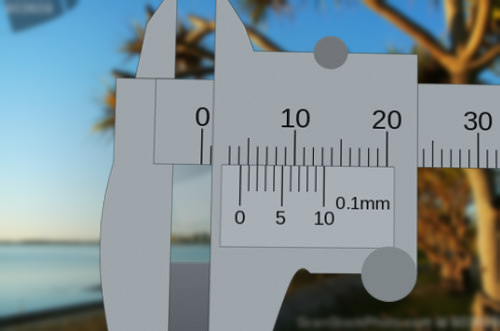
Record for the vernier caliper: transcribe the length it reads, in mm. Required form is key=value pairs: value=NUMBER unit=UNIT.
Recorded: value=4.2 unit=mm
